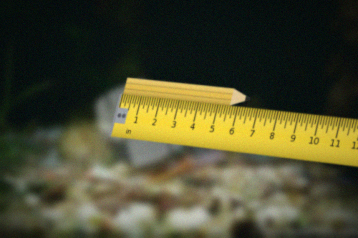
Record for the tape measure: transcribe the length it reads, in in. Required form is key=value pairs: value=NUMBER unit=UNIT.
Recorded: value=6.5 unit=in
